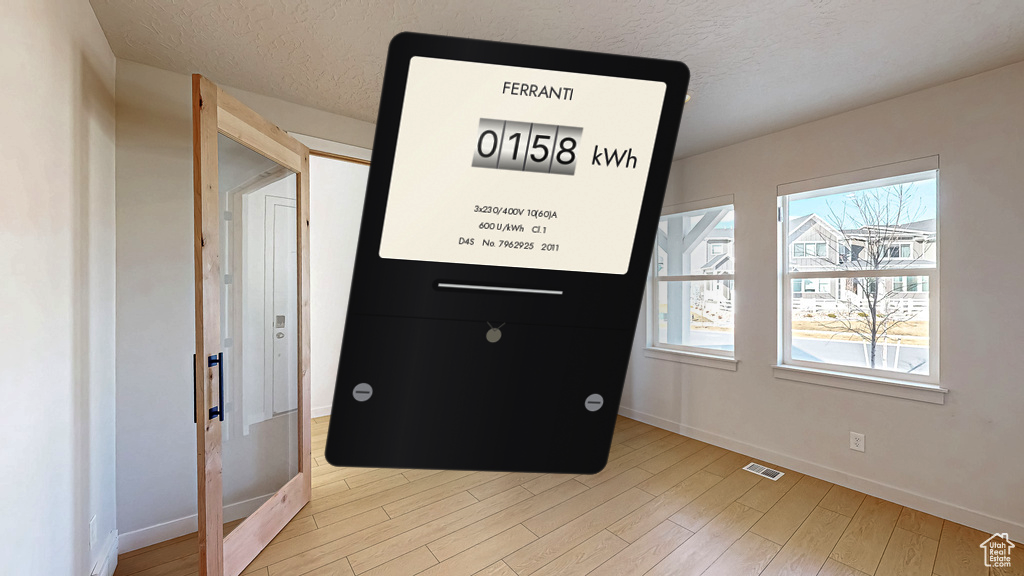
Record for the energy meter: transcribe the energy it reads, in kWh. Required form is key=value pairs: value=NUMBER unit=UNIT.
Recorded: value=158 unit=kWh
